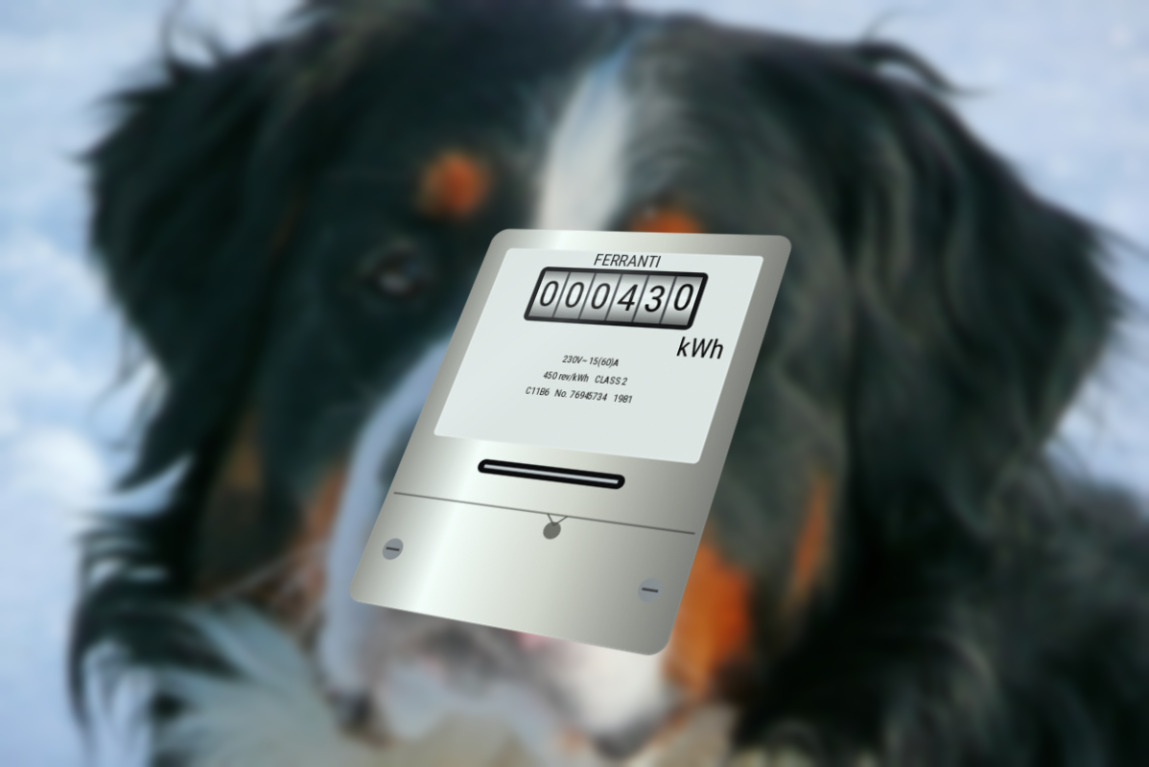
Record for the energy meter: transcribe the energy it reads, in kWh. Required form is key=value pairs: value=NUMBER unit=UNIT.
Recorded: value=430 unit=kWh
